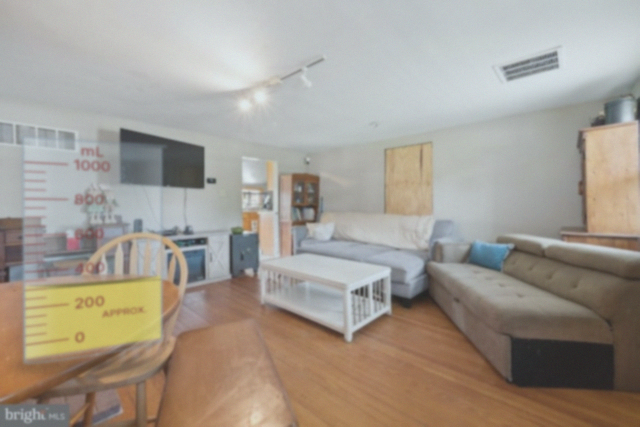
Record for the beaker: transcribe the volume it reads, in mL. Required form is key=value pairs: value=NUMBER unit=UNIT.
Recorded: value=300 unit=mL
